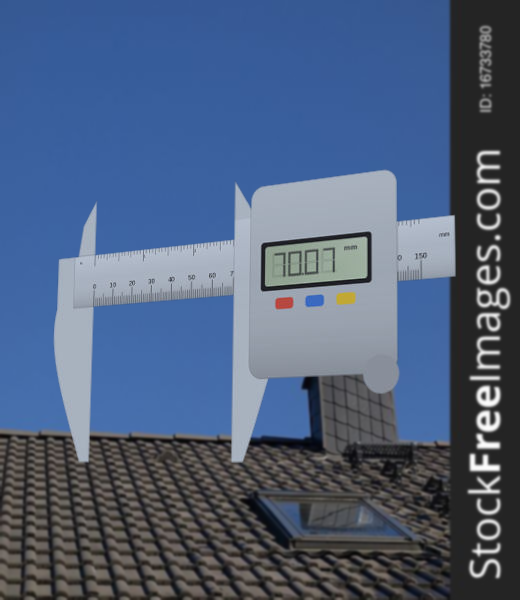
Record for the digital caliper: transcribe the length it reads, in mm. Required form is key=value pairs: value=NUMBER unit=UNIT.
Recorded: value=70.07 unit=mm
